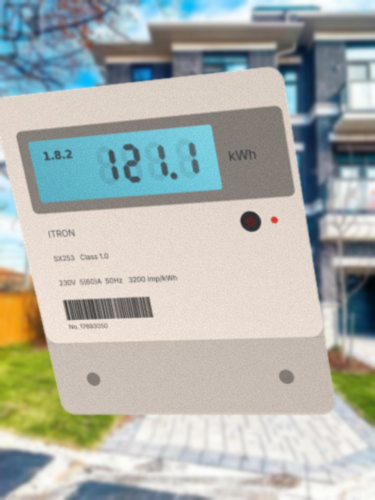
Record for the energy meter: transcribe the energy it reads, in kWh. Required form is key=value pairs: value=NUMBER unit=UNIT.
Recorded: value=121.1 unit=kWh
